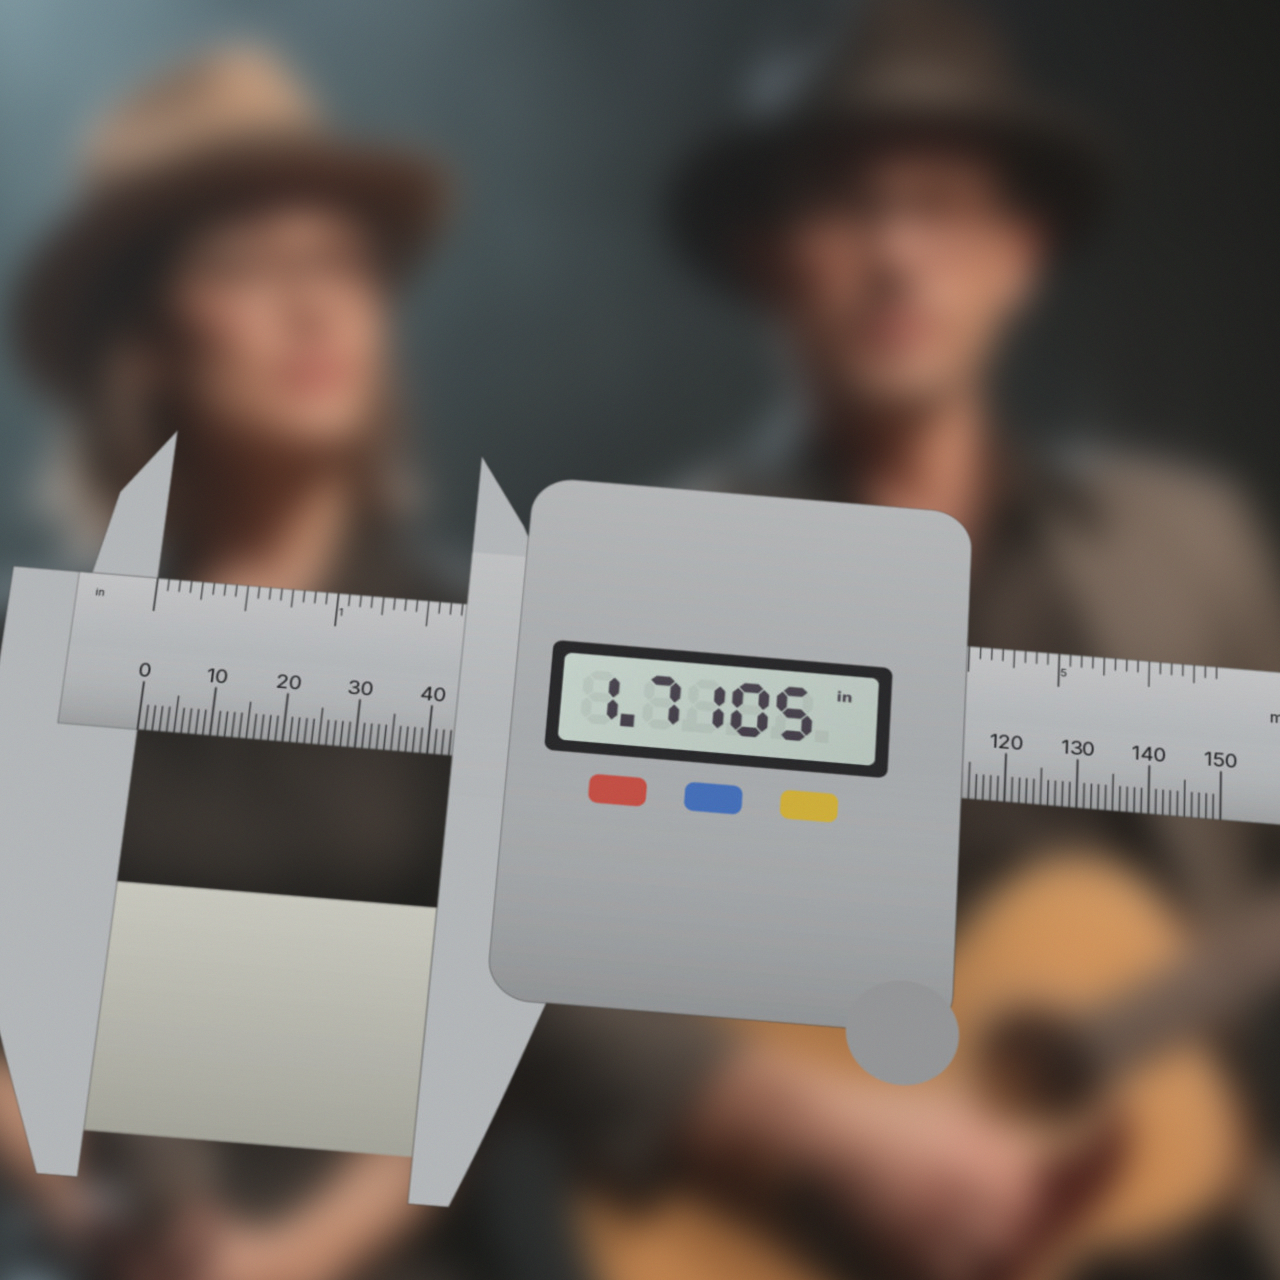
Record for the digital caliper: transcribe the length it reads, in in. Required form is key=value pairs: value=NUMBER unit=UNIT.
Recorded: value=1.7105 unit=in
